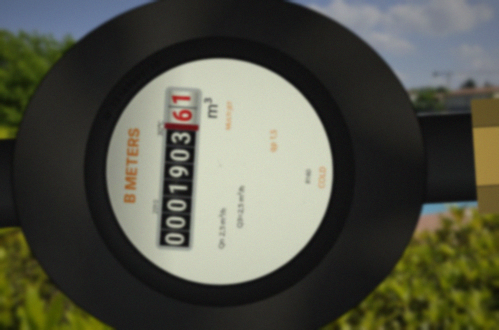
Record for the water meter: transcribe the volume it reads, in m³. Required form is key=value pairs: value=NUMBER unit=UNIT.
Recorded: value=1903.61 unit=m³
